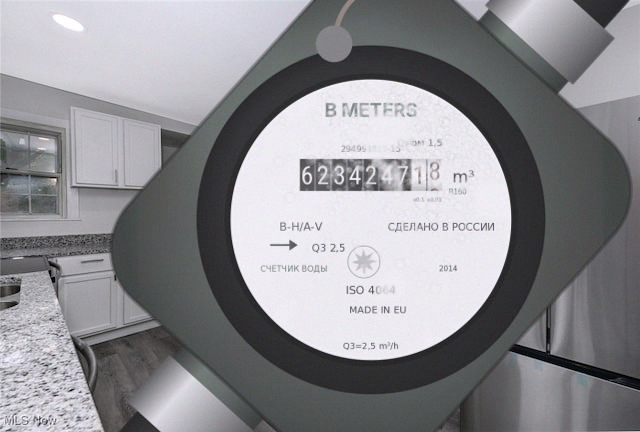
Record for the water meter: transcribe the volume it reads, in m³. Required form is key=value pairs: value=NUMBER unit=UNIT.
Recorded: value=6234247.18 unit=m³
